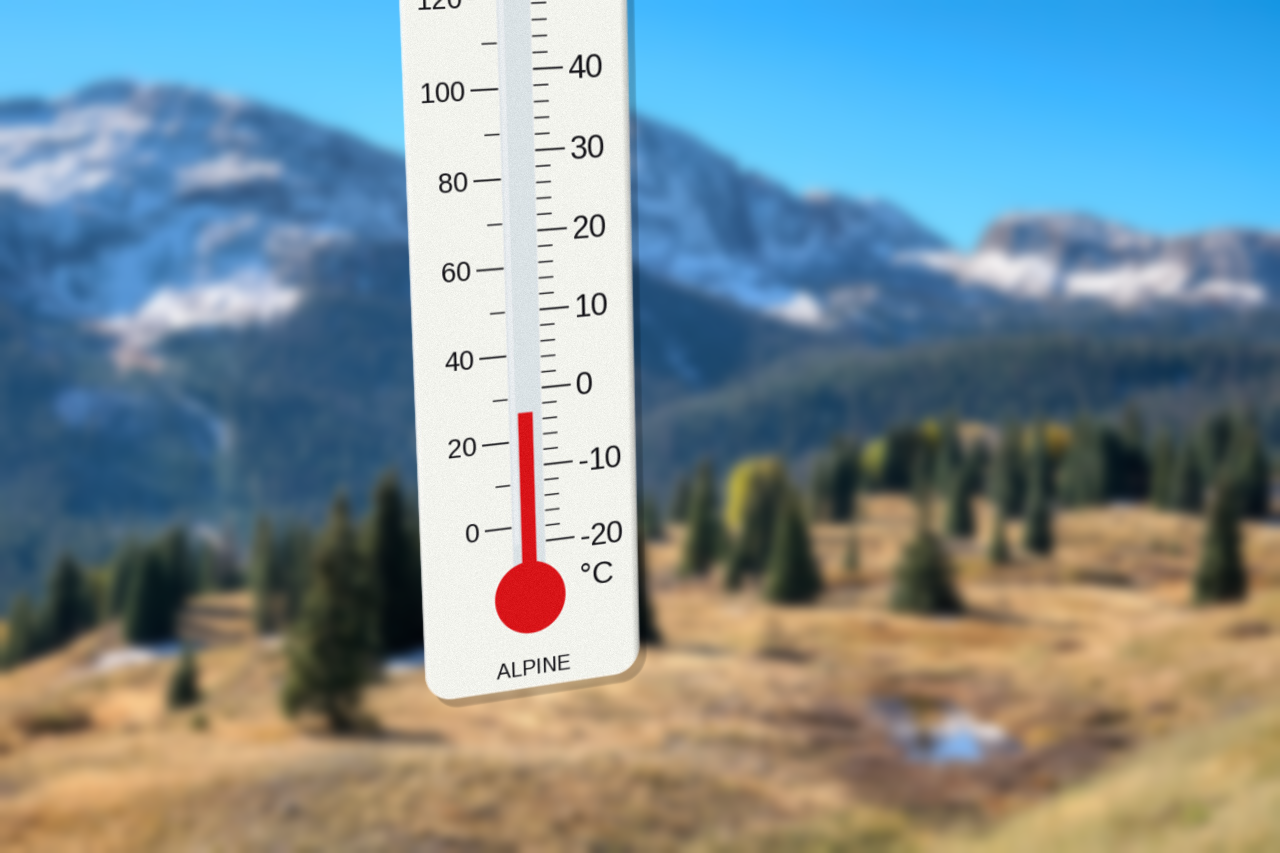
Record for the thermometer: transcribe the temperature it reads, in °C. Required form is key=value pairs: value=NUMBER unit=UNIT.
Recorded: value=-3 unit=°C
